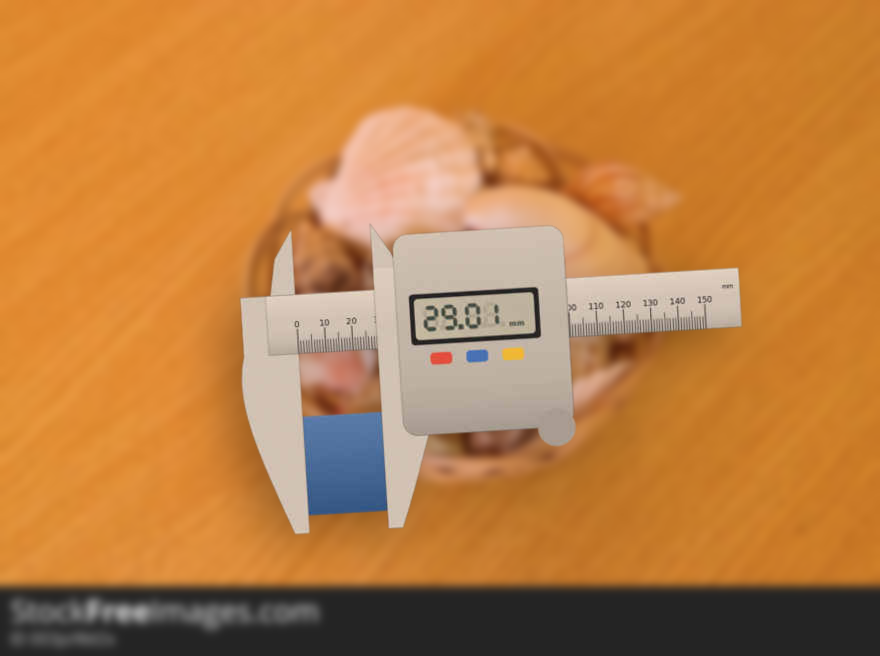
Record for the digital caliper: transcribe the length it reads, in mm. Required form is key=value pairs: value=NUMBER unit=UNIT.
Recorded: value=29.01 unit=mm
